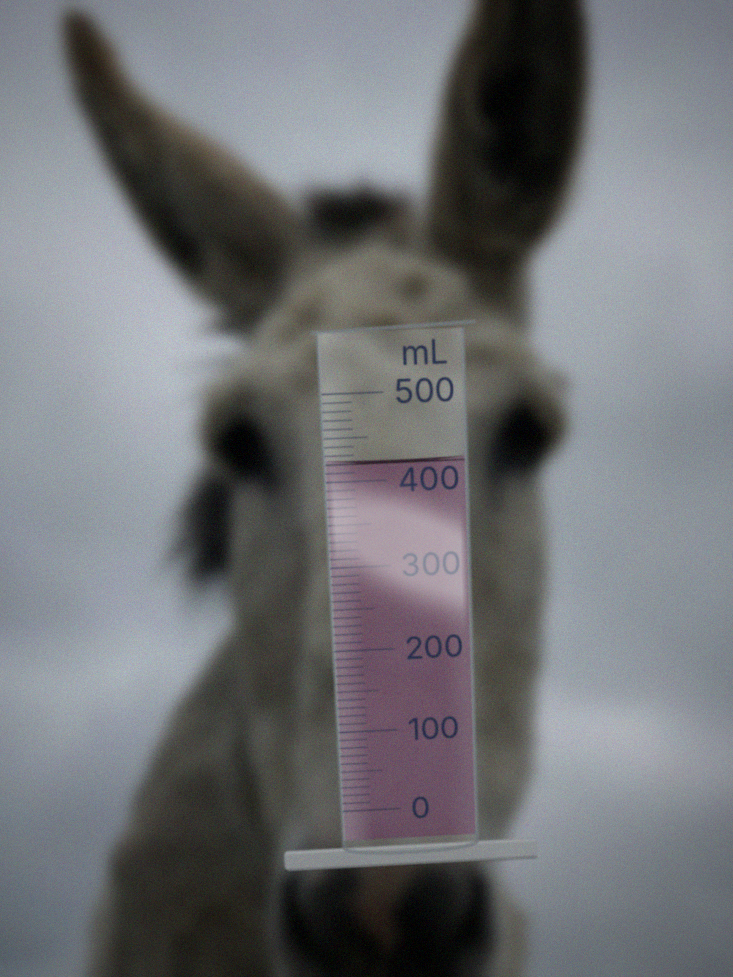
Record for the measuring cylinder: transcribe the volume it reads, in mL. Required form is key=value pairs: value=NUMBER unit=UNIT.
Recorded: value=420 unit=mL
